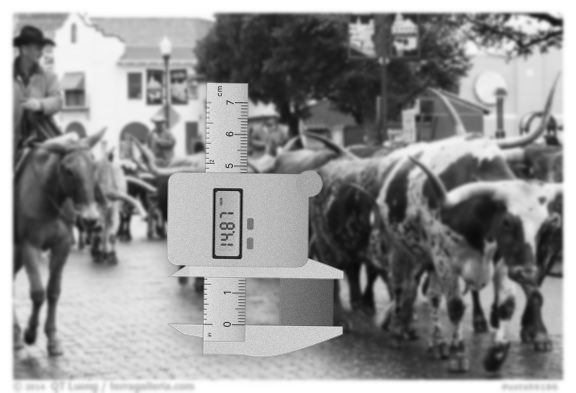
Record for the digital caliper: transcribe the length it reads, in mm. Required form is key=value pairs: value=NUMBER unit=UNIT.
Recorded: value=14.87 unit=mm
